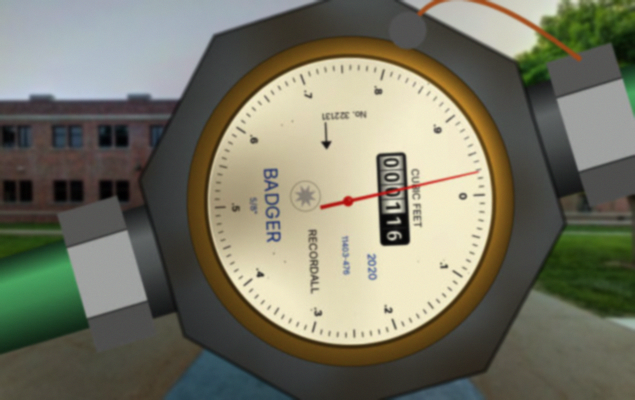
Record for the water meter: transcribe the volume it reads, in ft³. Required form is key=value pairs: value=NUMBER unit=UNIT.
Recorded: value=115.97 unit=ft³
